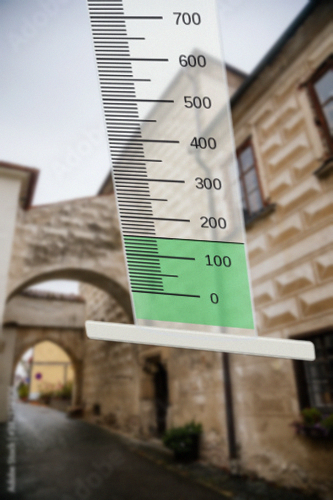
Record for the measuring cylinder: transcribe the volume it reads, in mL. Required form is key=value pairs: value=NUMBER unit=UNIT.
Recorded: value=150 unit=mL
